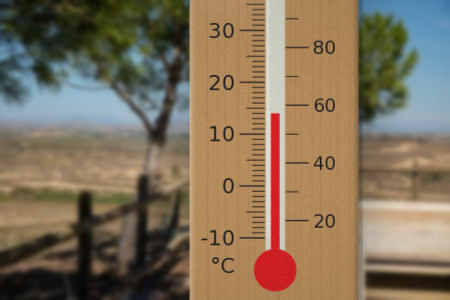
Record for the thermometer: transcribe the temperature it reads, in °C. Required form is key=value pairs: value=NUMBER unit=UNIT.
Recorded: value=14 unit=°C
